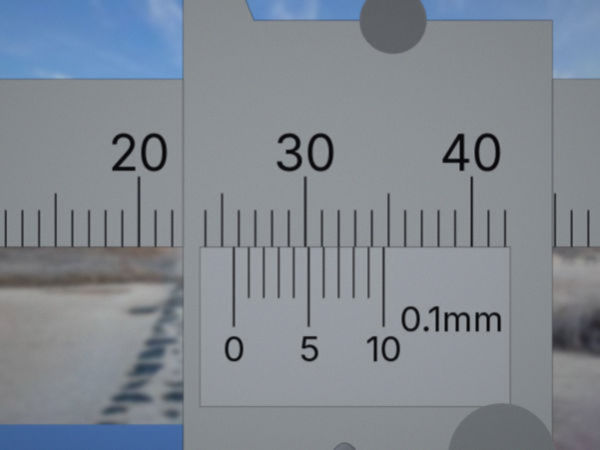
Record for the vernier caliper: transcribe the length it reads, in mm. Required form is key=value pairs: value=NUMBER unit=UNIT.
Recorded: value=25.7 unit=mm
